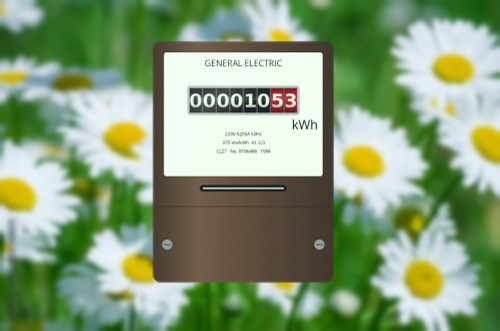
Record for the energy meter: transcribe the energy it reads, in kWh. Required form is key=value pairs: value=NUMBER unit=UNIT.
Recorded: value=10.53 unit=kWh
